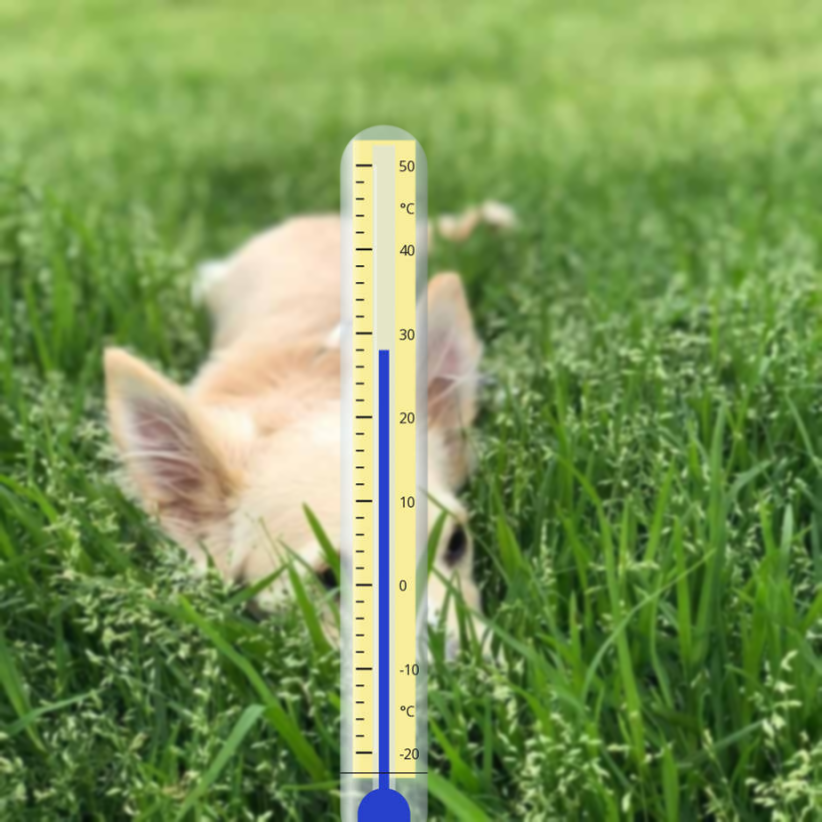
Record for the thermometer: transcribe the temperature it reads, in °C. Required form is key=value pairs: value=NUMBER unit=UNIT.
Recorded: value=28 unit=°C
